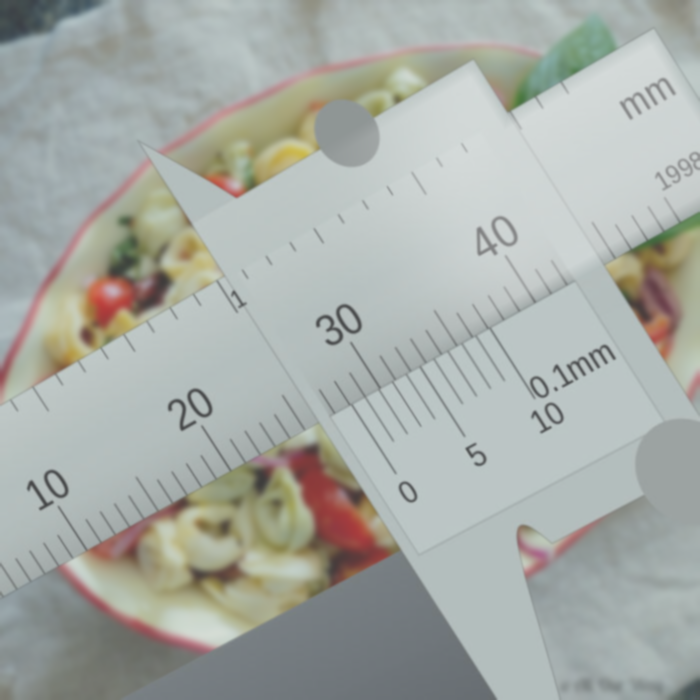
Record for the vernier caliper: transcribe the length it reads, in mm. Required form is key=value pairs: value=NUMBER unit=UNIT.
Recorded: value=28.1 unit=mm
